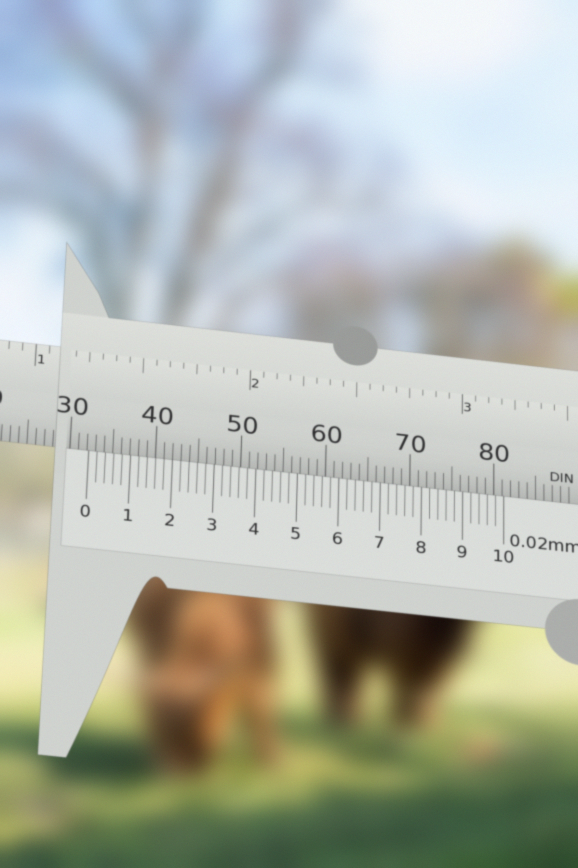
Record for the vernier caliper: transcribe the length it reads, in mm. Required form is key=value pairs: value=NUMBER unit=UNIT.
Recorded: value=32.2 unit=mm
